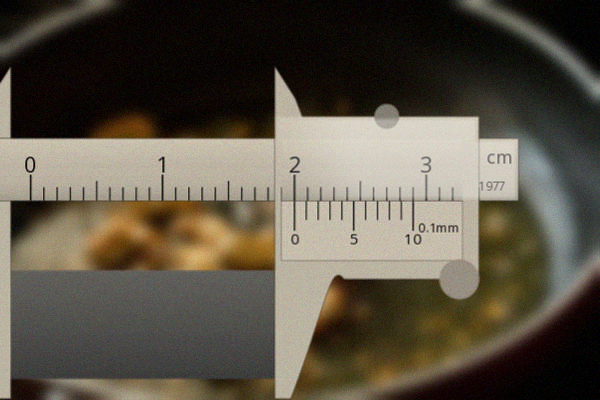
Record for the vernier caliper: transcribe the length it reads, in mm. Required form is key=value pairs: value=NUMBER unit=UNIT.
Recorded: value=20.0 unit=mm
